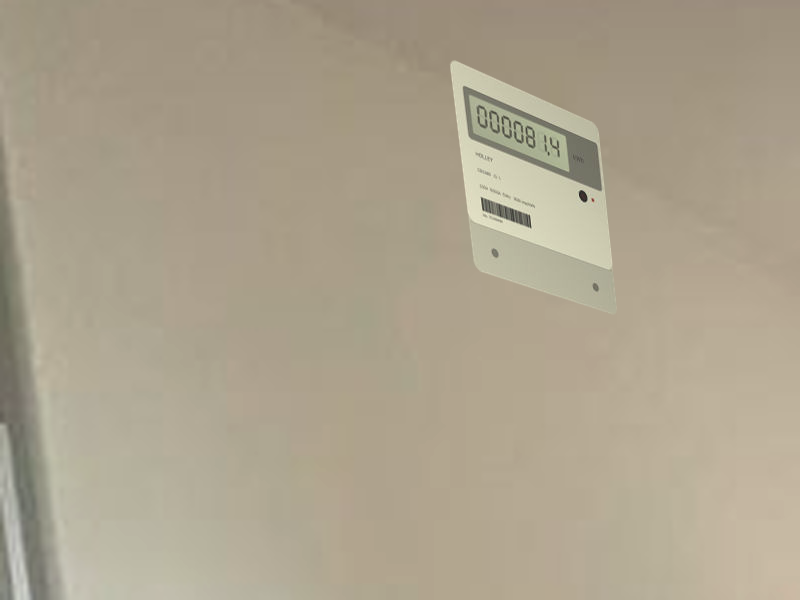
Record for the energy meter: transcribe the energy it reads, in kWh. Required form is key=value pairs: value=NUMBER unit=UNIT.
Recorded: value=81.4 unit=kWh
